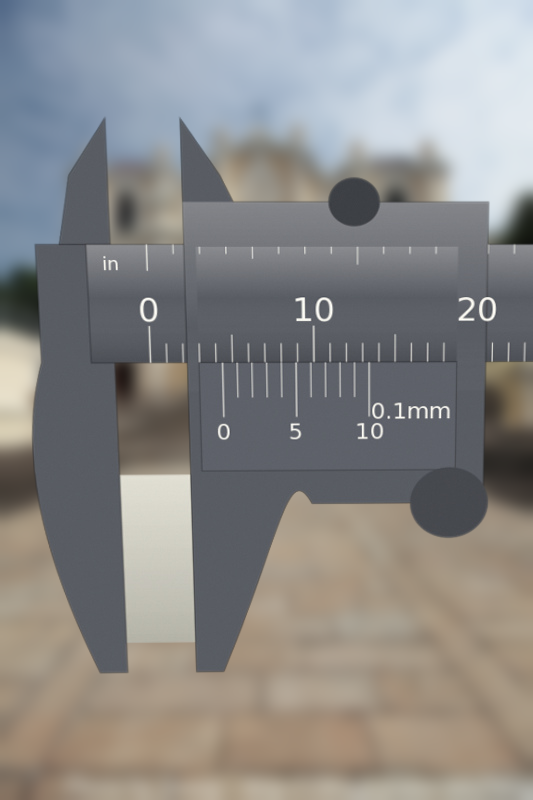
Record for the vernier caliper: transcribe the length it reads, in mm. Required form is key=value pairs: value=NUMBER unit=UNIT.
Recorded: value=4.4 unit=mm
